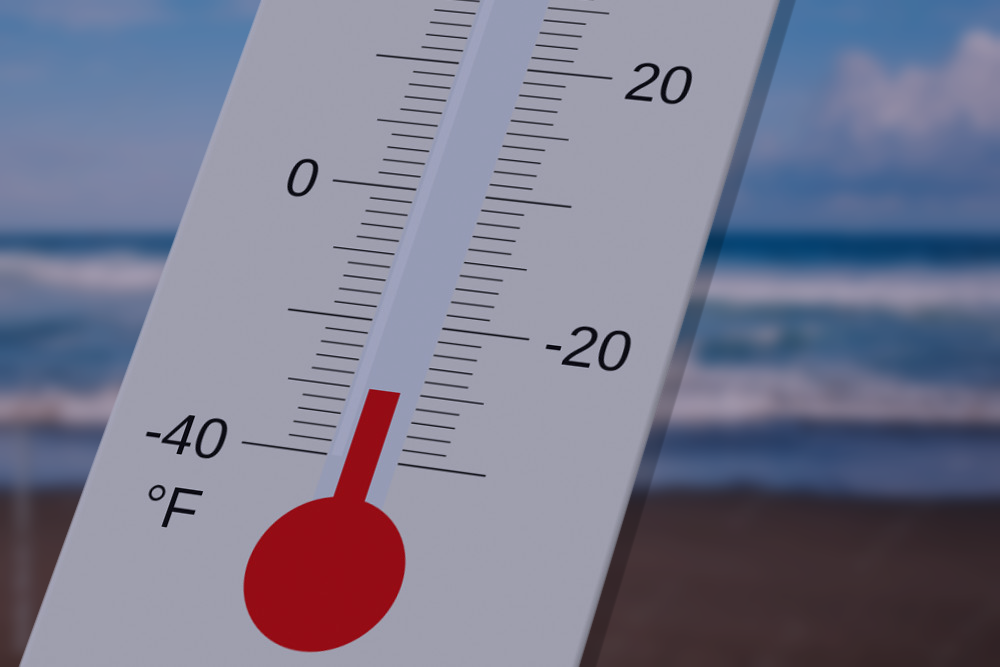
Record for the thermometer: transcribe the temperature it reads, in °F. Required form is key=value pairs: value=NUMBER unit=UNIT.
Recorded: value=-30 unit=°F
